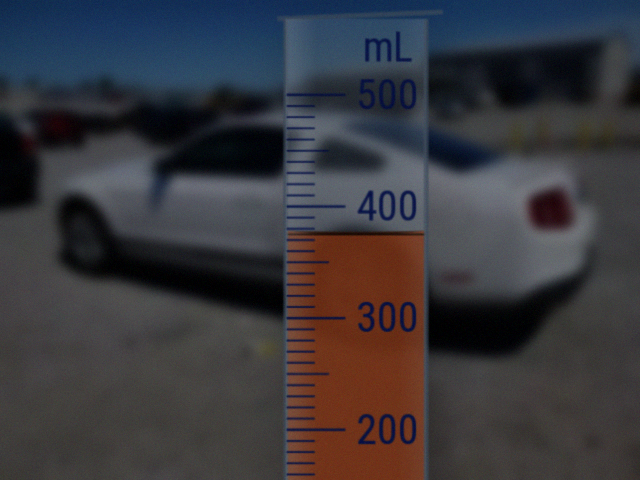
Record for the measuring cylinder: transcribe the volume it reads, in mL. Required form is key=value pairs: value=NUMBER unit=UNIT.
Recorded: value=375 unit=mL
